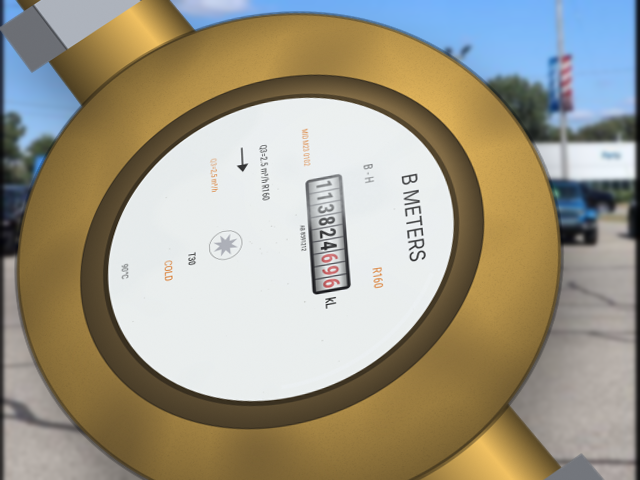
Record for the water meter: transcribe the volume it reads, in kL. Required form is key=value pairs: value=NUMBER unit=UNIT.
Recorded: value=113824.696 unit=kL
